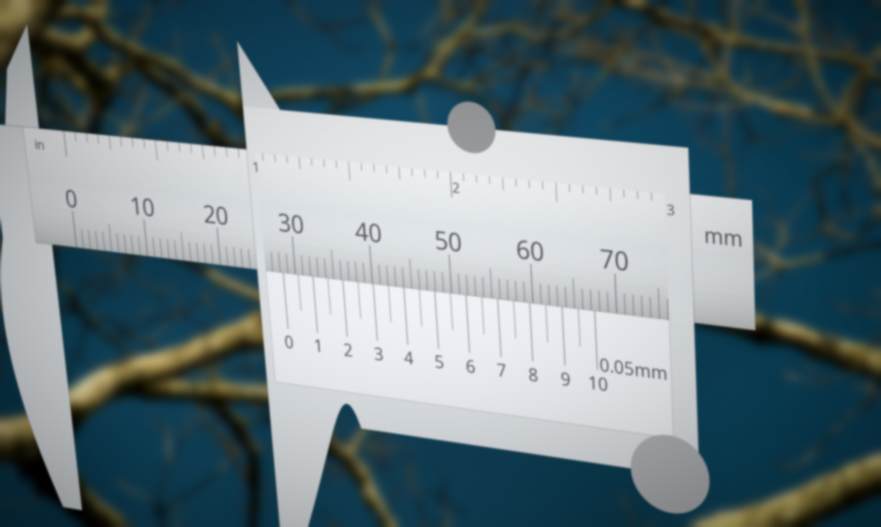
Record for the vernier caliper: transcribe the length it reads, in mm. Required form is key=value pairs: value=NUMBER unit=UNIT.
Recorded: value=28.4 unit=mm
